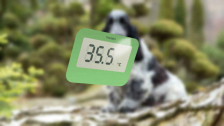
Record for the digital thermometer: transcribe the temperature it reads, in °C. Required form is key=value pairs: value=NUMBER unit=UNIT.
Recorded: value=35.5 unit=°C
